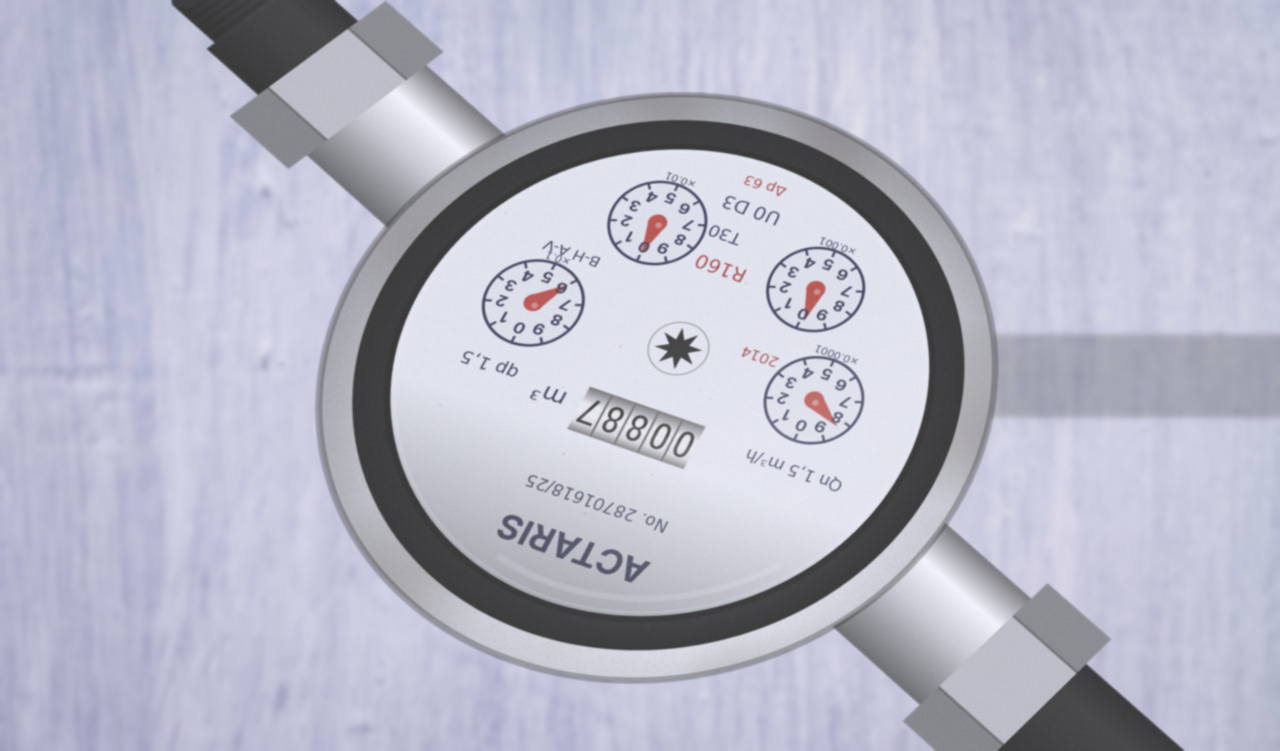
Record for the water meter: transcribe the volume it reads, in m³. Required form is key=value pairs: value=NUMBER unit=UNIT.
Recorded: value=887.5998 unit=m³
